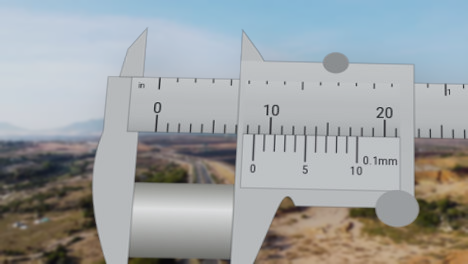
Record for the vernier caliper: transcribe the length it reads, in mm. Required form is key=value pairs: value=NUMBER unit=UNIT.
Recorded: value=8.6 unit=mm
